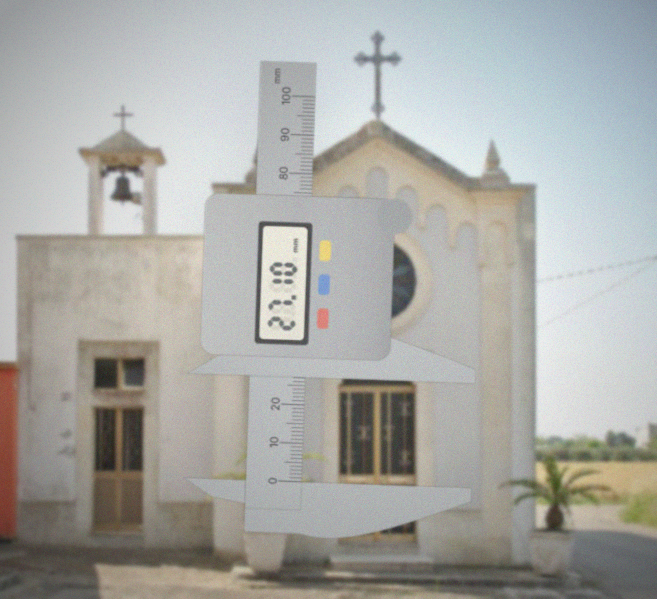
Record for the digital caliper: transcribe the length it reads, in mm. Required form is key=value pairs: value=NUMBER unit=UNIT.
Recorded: value=27.10 unit=mm
